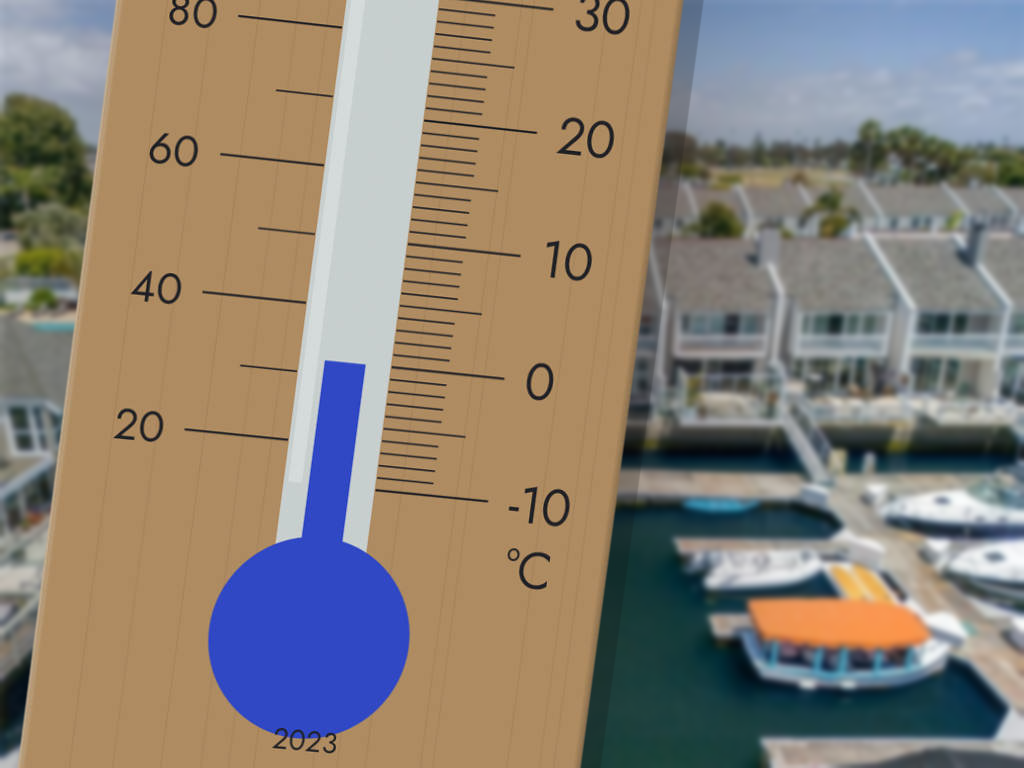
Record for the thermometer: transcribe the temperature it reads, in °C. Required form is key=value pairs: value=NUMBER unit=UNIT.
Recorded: value=0 unit=°C
